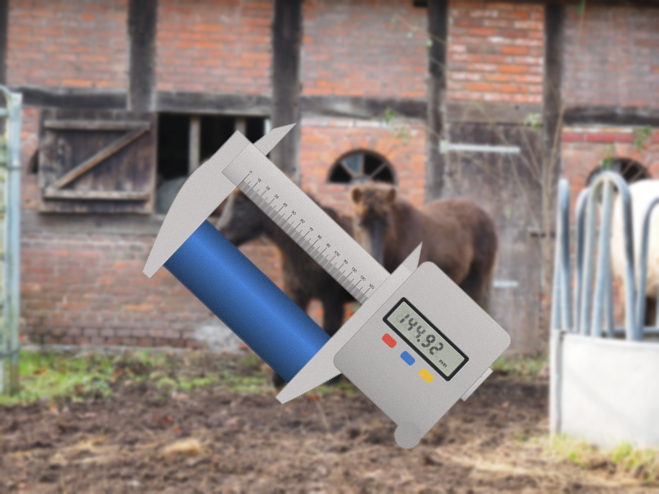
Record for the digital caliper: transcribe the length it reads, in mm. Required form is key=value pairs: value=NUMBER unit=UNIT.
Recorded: value=144.92 unit=mm
